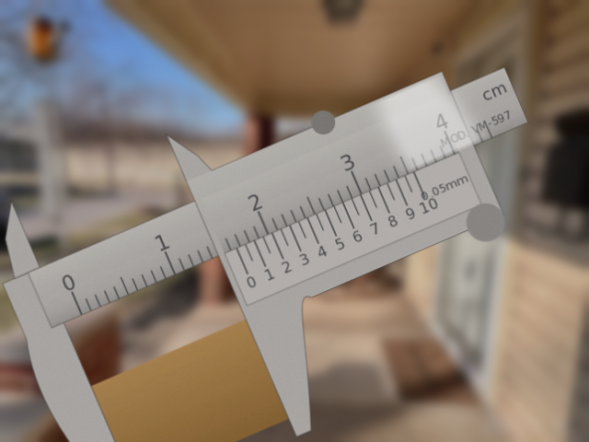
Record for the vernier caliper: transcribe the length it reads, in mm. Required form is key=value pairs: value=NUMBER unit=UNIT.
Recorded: value=16.6 unit=mm
